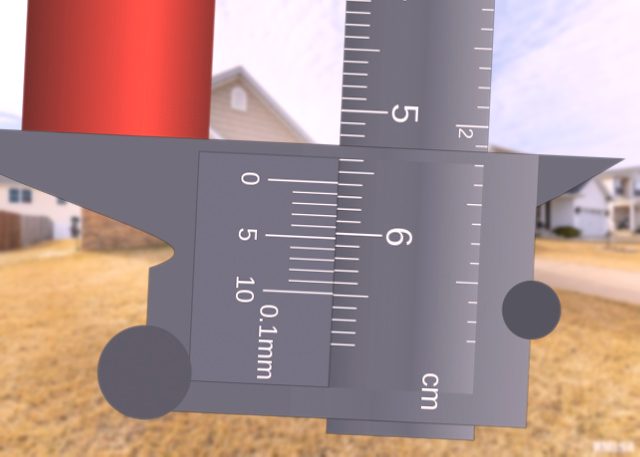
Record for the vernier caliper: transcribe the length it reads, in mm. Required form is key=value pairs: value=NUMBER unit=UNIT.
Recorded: value=55.9 unit=mm
